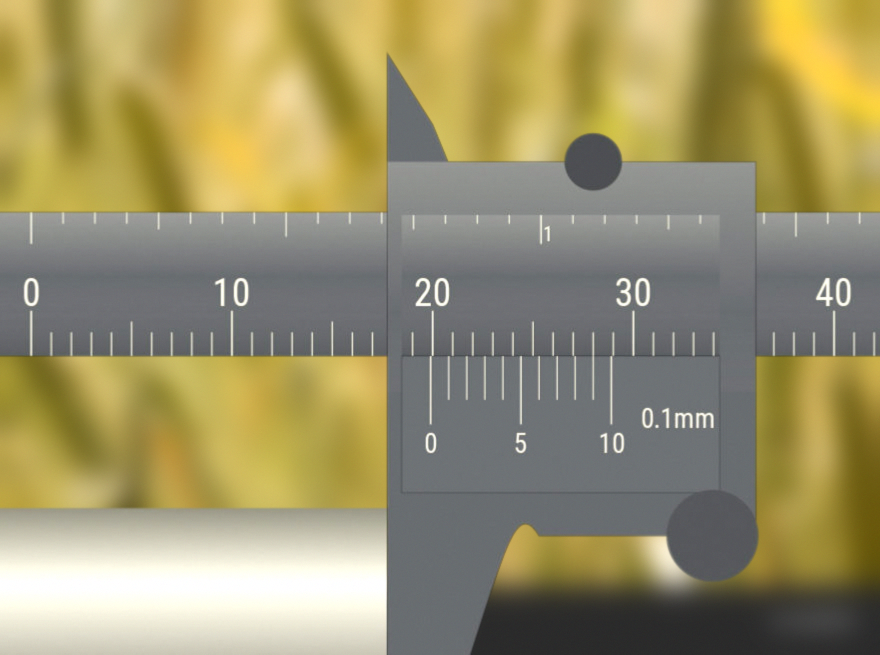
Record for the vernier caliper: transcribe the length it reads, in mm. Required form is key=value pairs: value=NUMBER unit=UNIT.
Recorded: value=19.9 unit=mm
